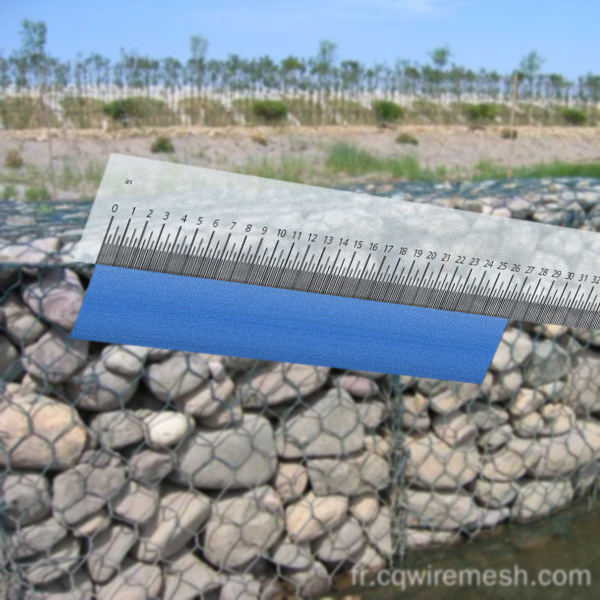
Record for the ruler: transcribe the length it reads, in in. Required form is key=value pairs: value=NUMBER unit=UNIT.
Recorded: value=27 unit=in
